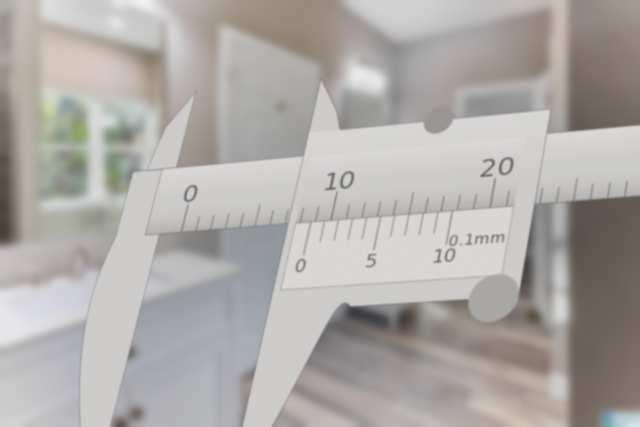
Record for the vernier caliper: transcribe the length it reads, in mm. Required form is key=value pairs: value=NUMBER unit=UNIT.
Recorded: value=8.7 unit=mm
